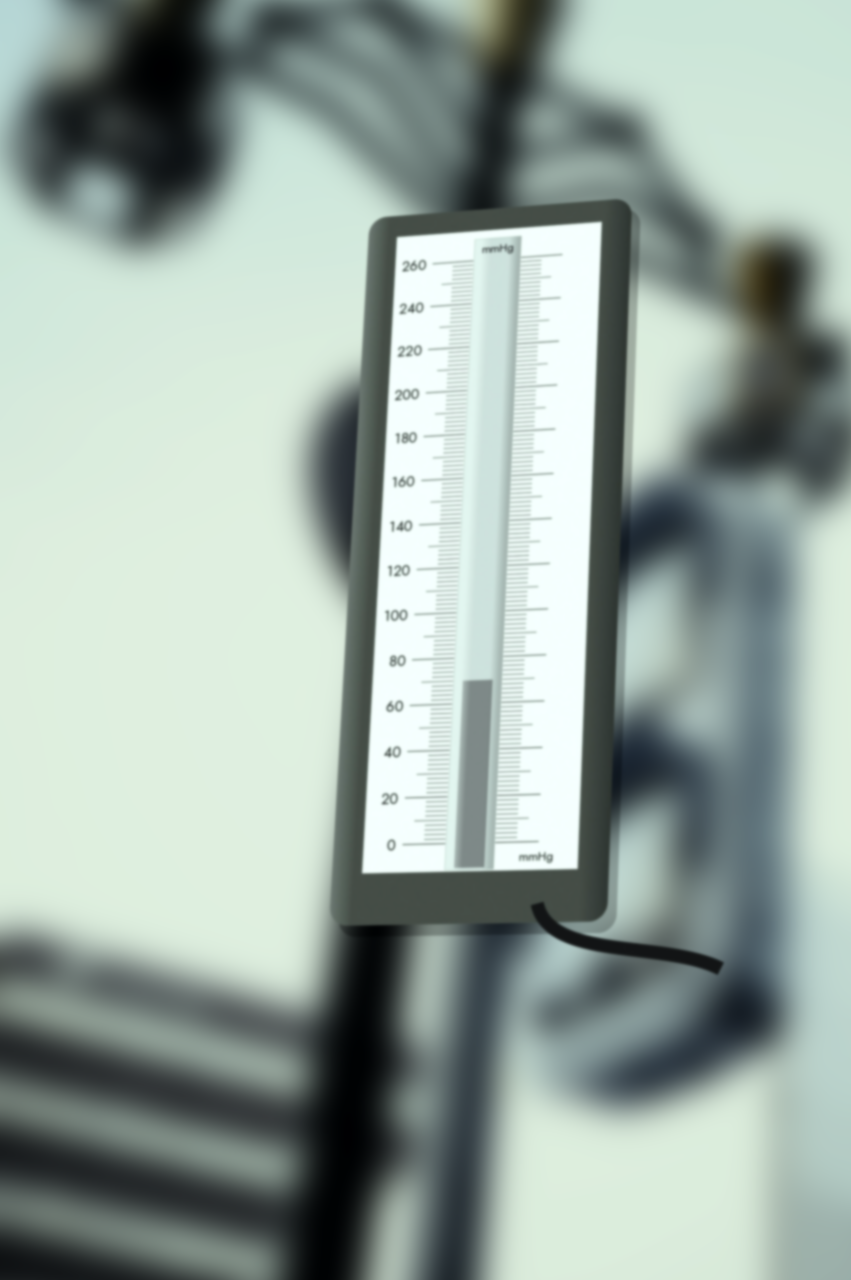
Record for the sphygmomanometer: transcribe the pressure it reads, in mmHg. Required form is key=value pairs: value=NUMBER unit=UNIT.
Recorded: value=70 unit=mmHg
